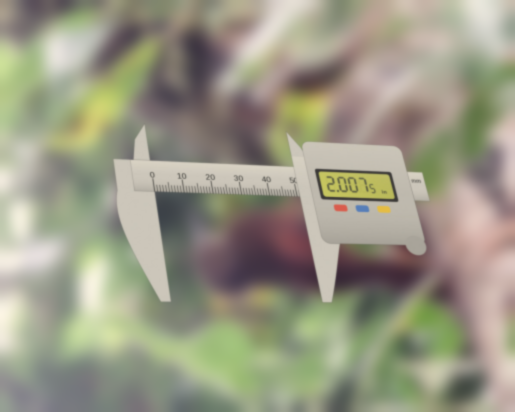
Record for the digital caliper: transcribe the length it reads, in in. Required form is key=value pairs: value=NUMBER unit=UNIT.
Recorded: value=2.0075 unit=in
